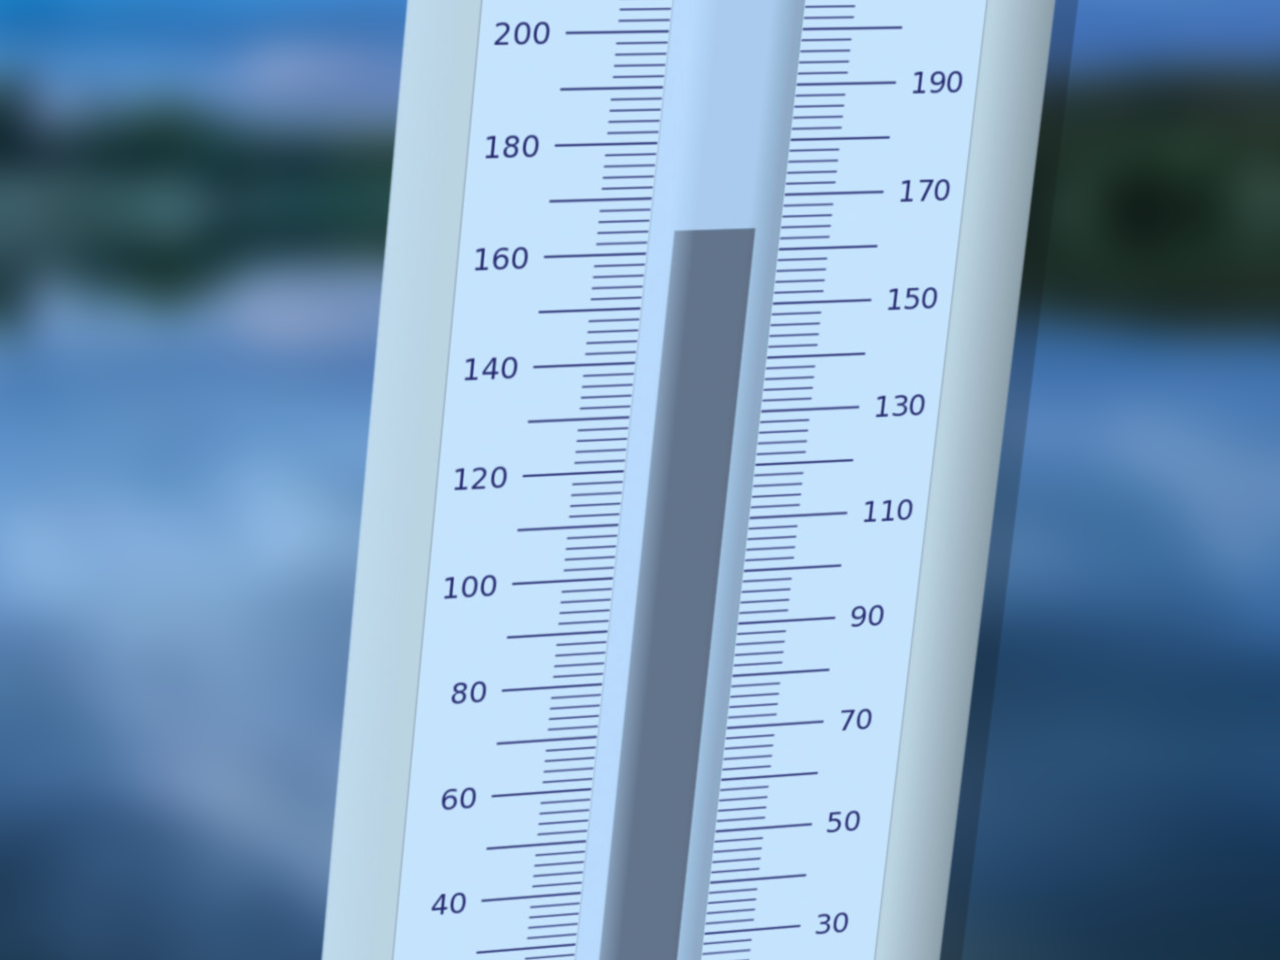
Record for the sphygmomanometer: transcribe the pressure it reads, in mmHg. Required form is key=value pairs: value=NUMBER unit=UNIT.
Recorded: value=164 unit=mmHg
